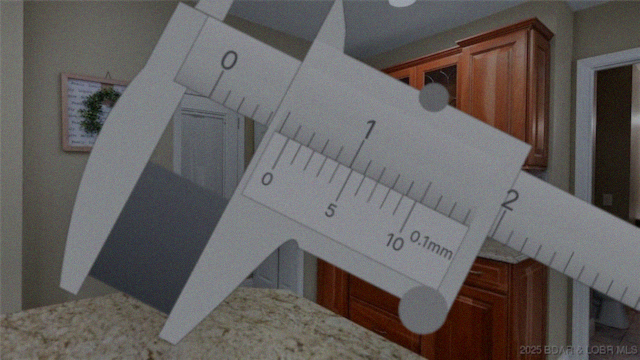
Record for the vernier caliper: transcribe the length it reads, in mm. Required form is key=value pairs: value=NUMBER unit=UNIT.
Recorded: value=5.7 unit=mm
